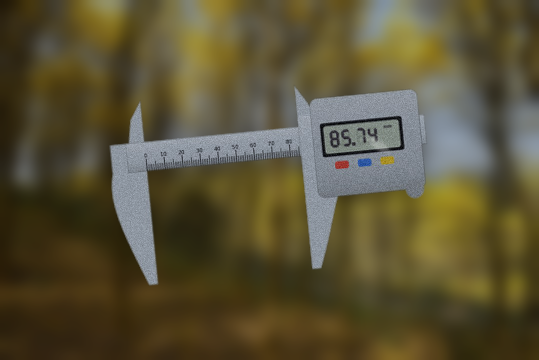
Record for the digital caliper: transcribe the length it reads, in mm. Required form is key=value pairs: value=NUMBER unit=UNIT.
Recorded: value=85.74 unit=mm
